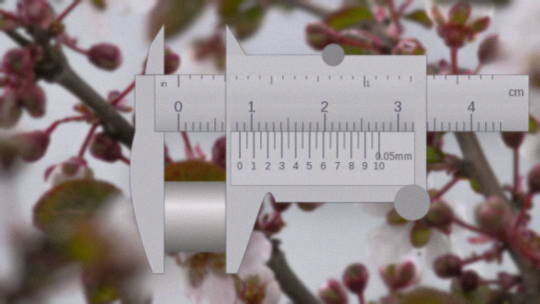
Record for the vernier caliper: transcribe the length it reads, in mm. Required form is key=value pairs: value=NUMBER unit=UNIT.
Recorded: value=8.4 unit=mm
